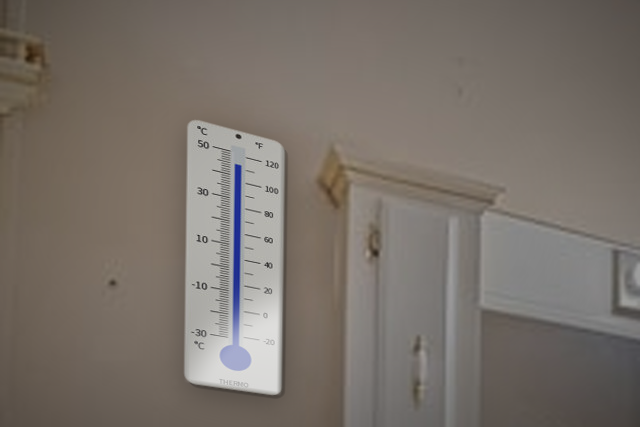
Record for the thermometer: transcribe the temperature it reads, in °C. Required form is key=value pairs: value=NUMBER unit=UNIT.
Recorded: value=45 unit=°C
